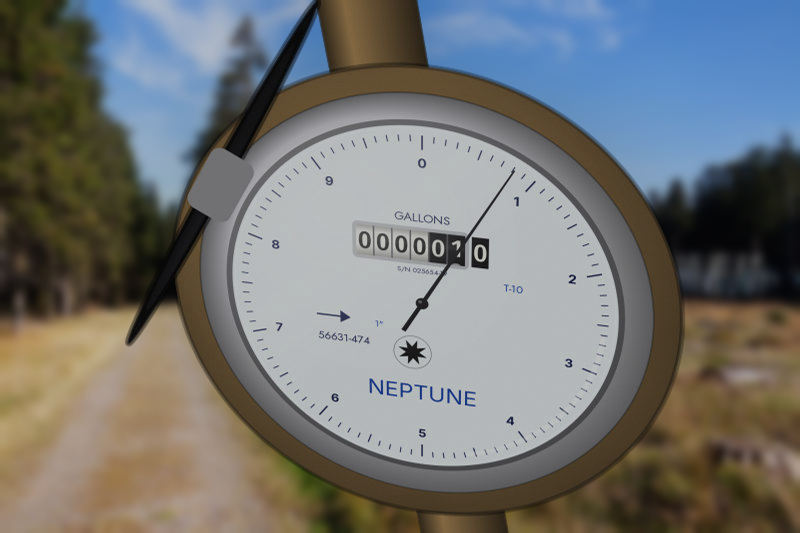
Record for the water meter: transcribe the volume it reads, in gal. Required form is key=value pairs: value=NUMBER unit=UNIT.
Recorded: value=10.8 unit=gal
